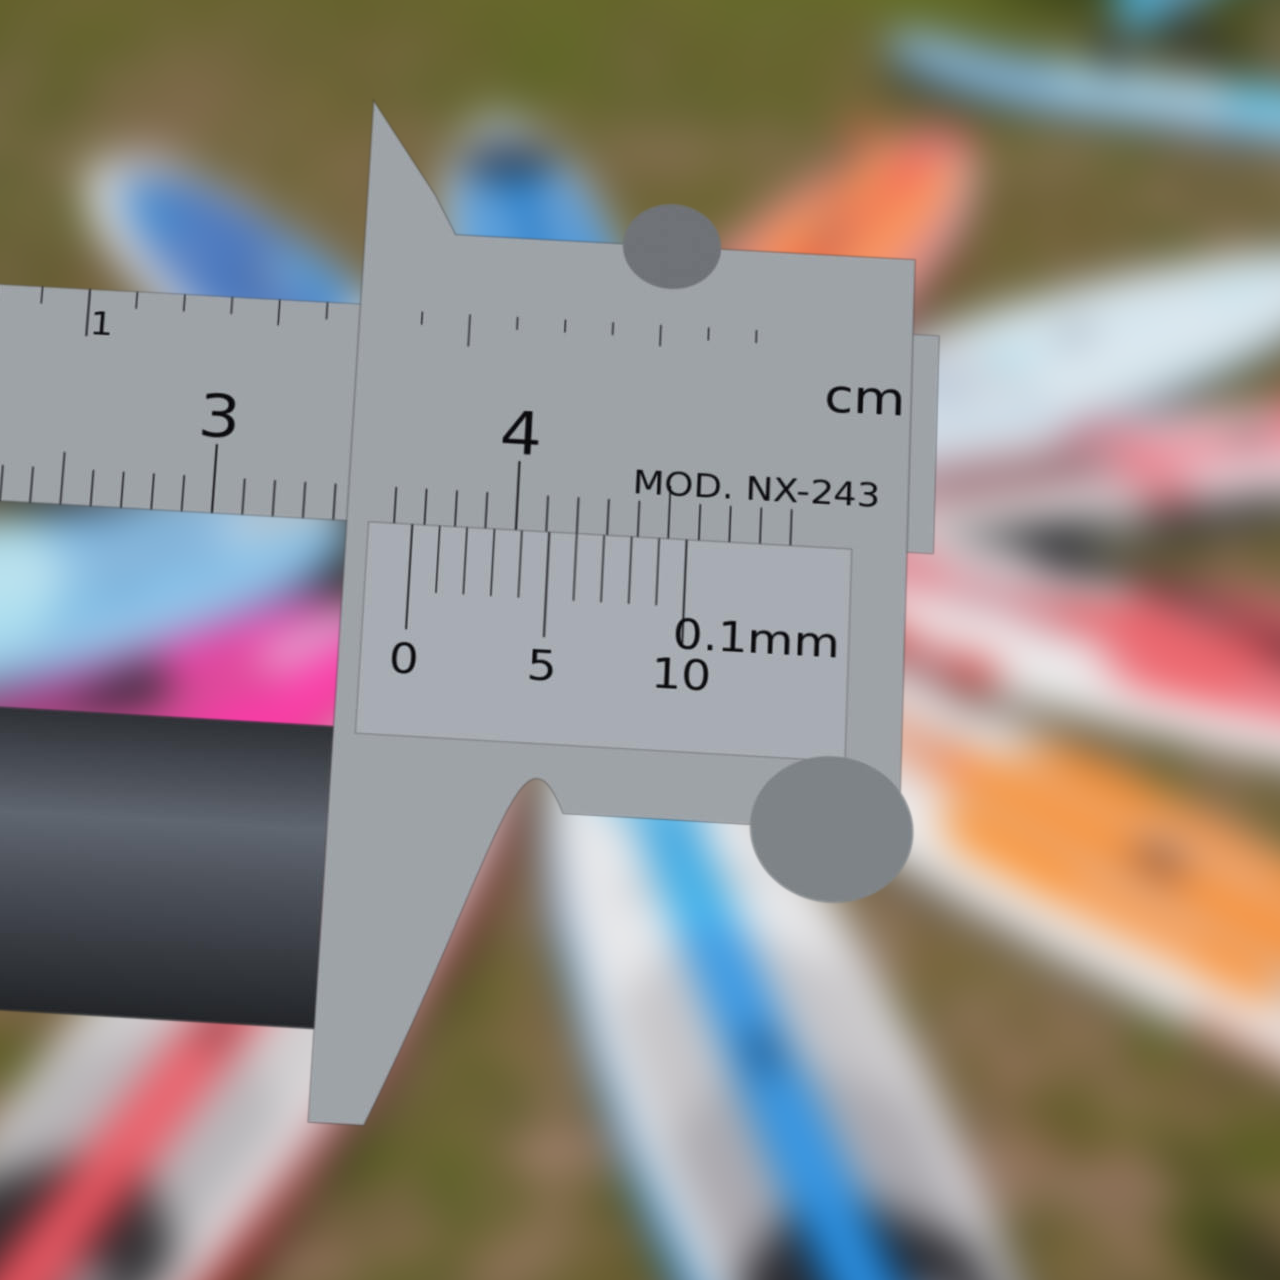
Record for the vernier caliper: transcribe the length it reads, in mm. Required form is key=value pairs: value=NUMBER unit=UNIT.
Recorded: value=36.6 unit=mm
